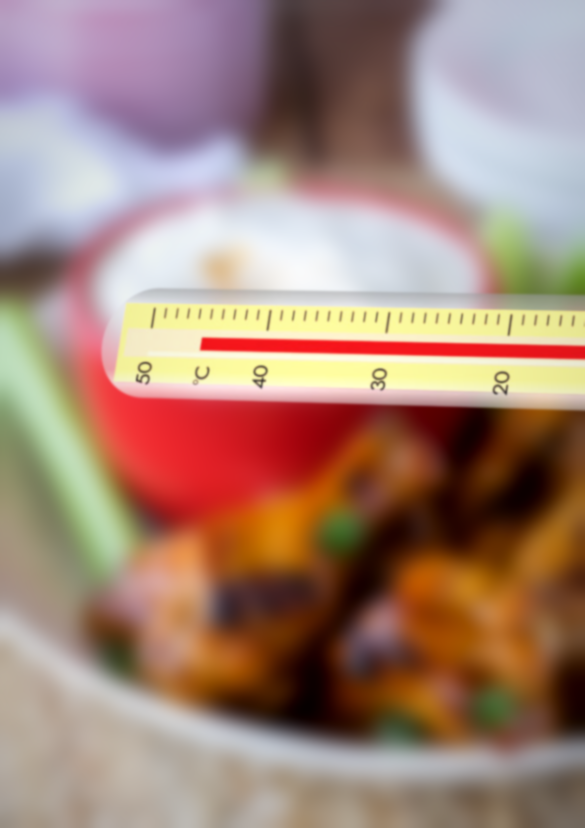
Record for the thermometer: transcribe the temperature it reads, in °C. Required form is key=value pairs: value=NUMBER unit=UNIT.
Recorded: value=45.5 unit=°C
